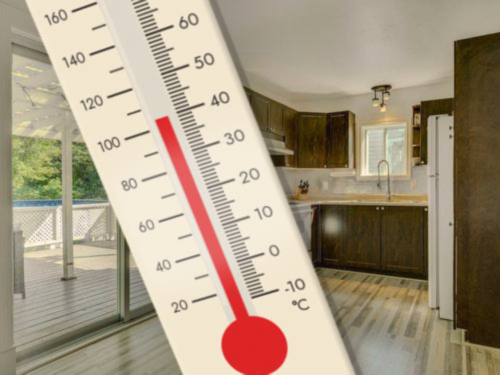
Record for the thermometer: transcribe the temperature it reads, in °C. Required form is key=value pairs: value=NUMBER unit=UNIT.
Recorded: value=40 unit=°C
